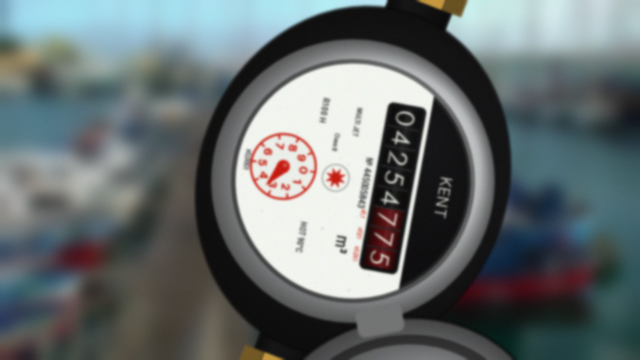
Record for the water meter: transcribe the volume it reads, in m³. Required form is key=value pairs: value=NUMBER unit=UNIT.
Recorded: value=4254.7753 unit=m³
